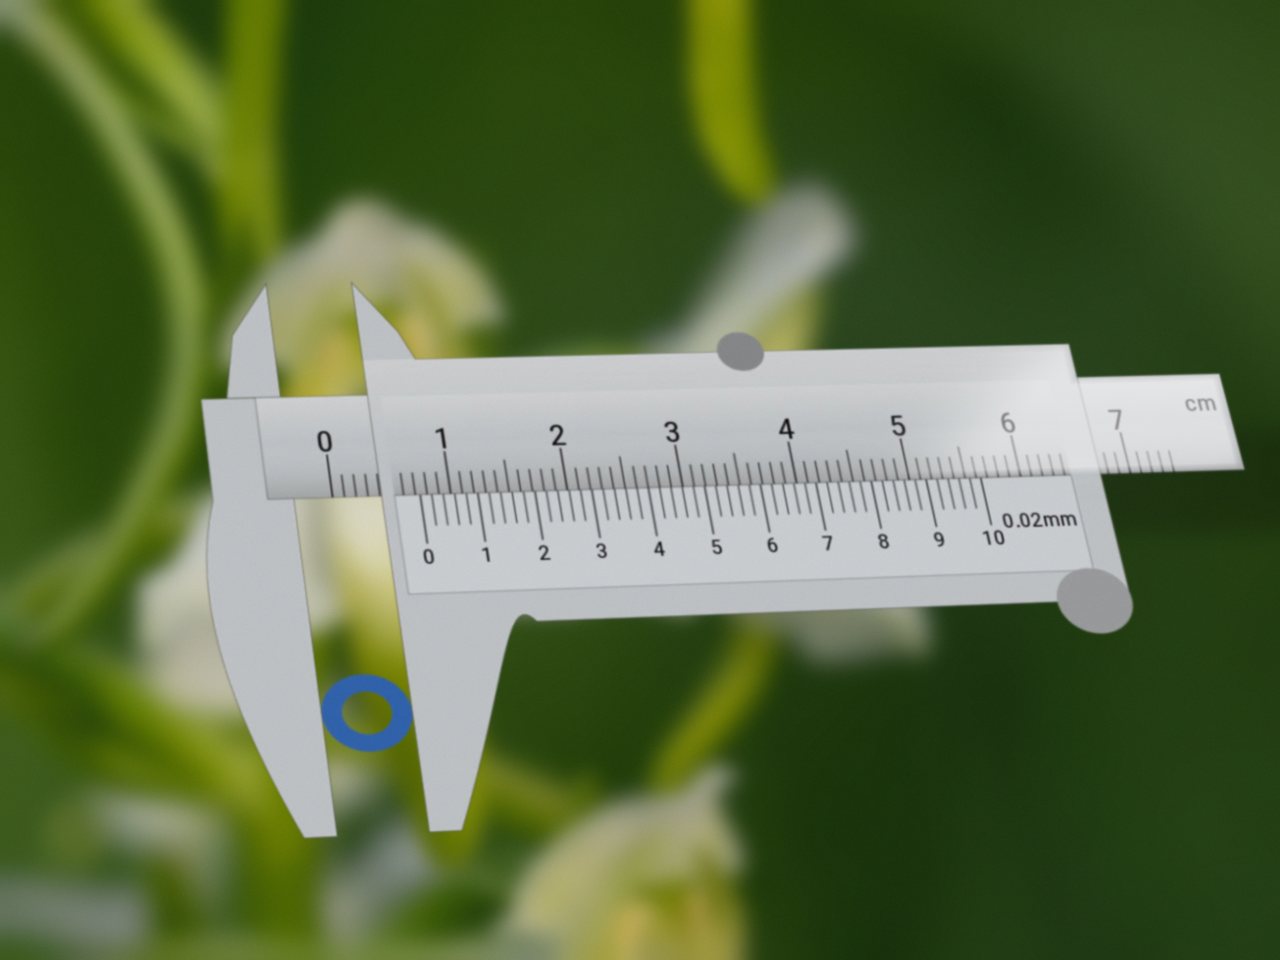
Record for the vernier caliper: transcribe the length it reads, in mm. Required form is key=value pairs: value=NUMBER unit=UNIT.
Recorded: value=7.4 unit=mm
